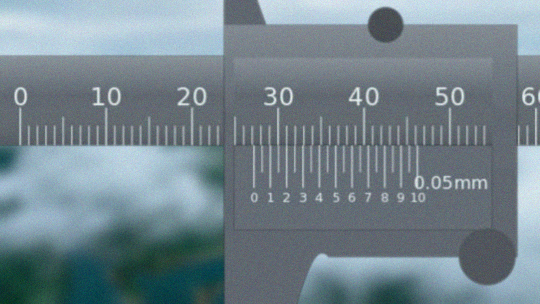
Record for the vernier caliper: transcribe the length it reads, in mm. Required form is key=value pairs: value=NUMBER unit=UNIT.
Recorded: value=27.2 unit=mm
